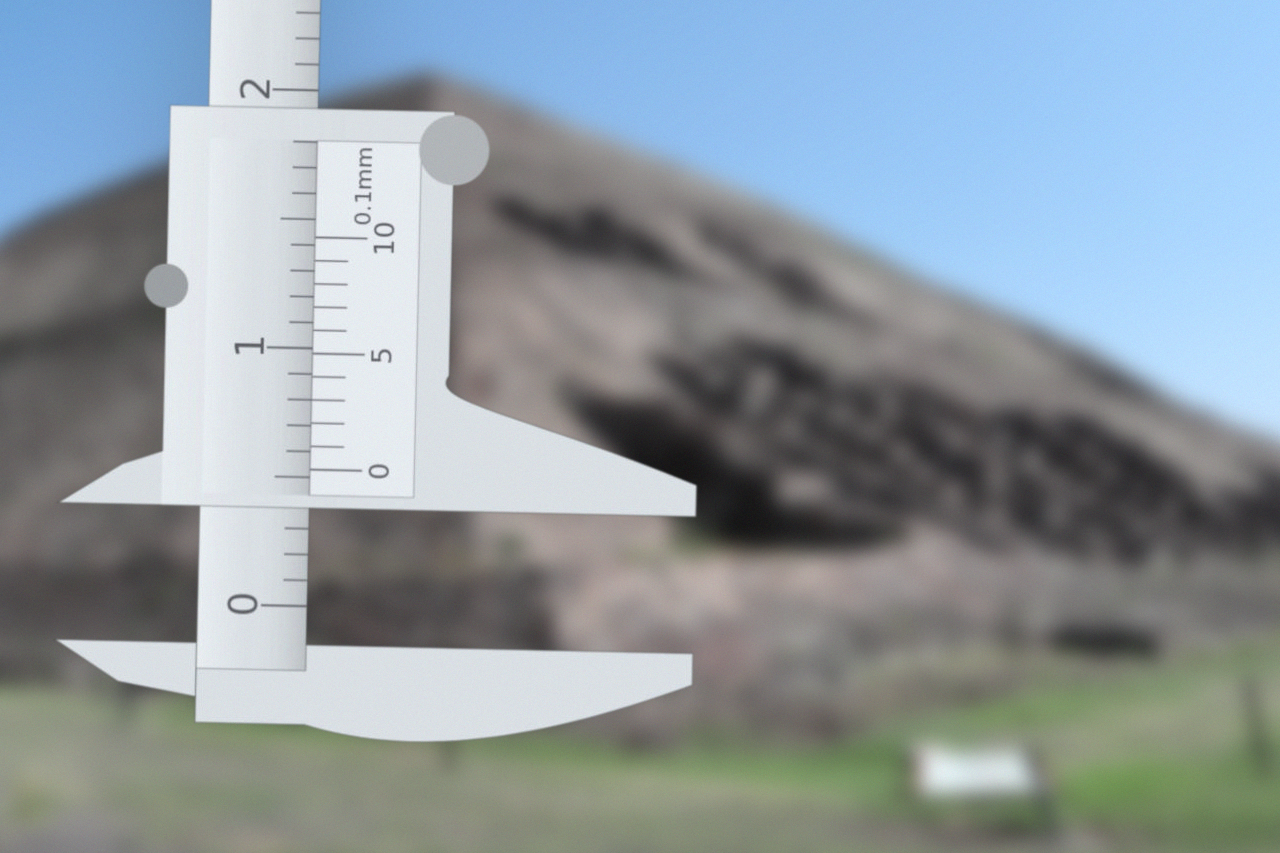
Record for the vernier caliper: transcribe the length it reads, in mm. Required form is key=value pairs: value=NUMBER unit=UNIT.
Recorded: value=5.3 unit=mm
